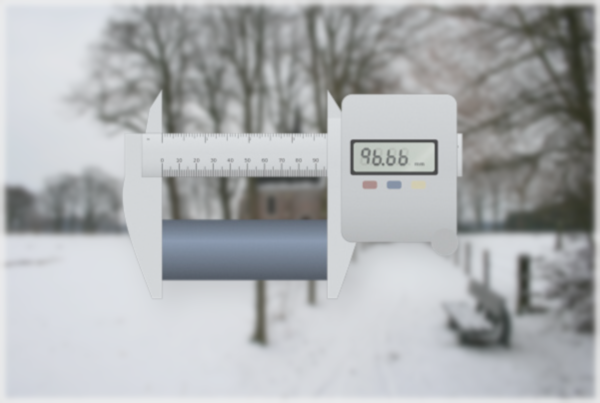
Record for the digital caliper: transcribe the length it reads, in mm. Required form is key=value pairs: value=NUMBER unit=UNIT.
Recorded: value=96.66 unit=mm
